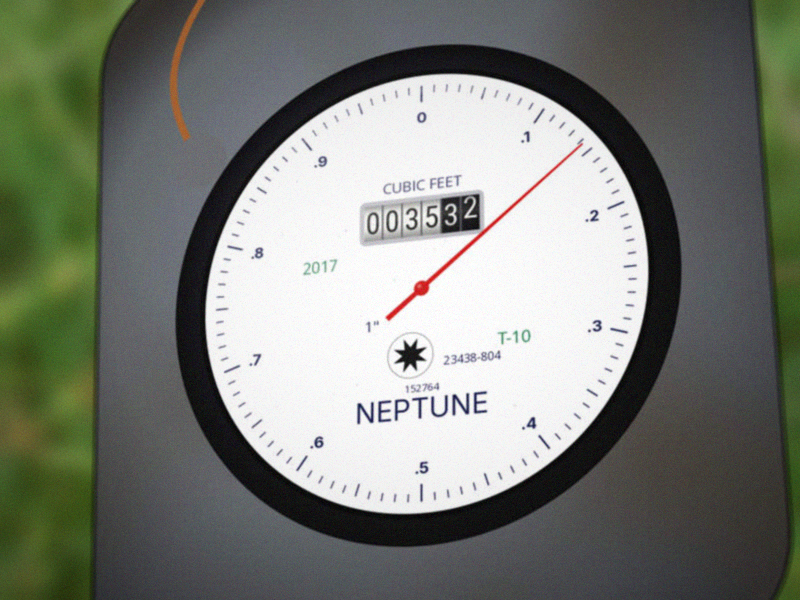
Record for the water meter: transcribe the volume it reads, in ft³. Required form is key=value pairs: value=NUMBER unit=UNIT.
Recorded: value=3532.14 unit=ft³
